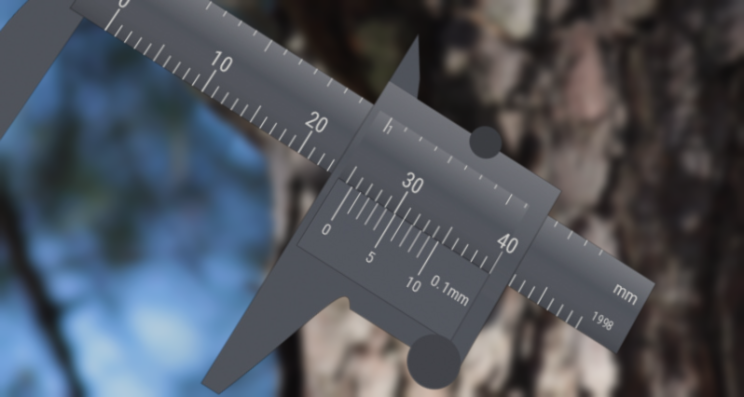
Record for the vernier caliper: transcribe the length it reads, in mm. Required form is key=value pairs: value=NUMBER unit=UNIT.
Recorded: value=25.6 unit=mm
